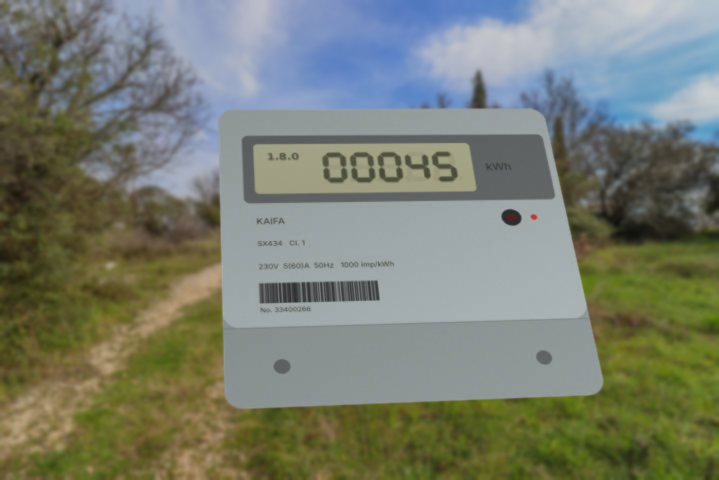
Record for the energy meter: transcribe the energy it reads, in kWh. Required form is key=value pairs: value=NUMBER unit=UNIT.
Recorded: value=45 unit=kWh
